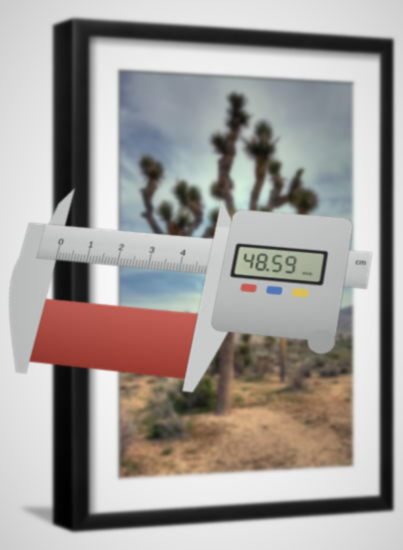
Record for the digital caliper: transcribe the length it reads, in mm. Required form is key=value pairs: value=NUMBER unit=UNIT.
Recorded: value=48.59 unit=mm
